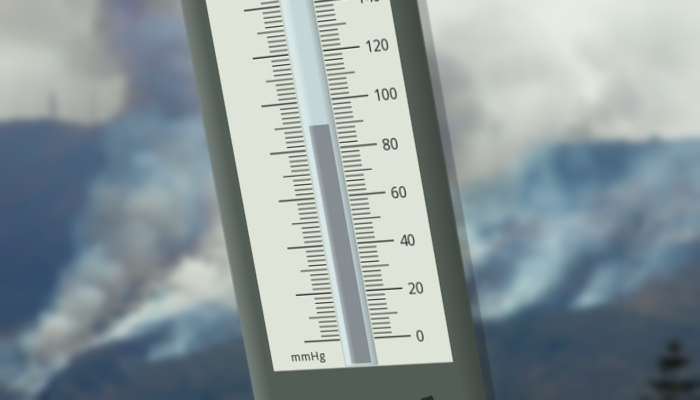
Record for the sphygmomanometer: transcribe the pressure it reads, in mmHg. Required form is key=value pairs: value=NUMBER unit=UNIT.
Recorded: value=90 unit=mmHg
